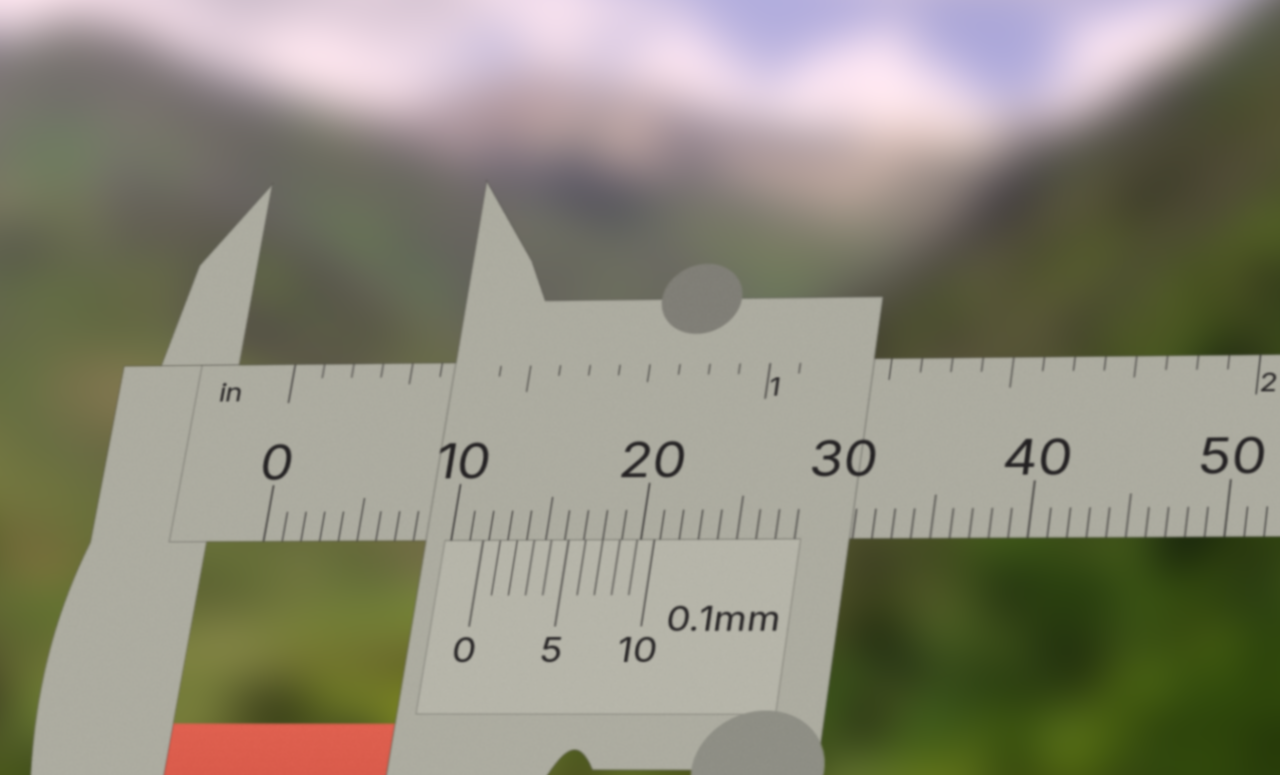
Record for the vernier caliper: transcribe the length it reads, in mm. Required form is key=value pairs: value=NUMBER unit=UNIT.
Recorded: value=11.7 unit=mm
